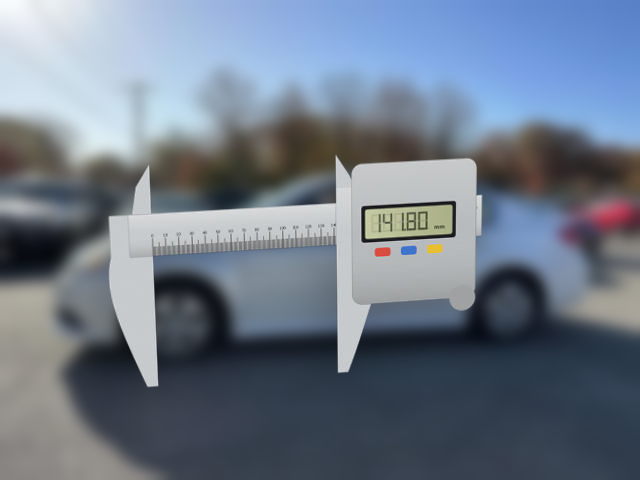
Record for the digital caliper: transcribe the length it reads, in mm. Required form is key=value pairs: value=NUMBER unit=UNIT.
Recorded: value=141.80 unit=mm
